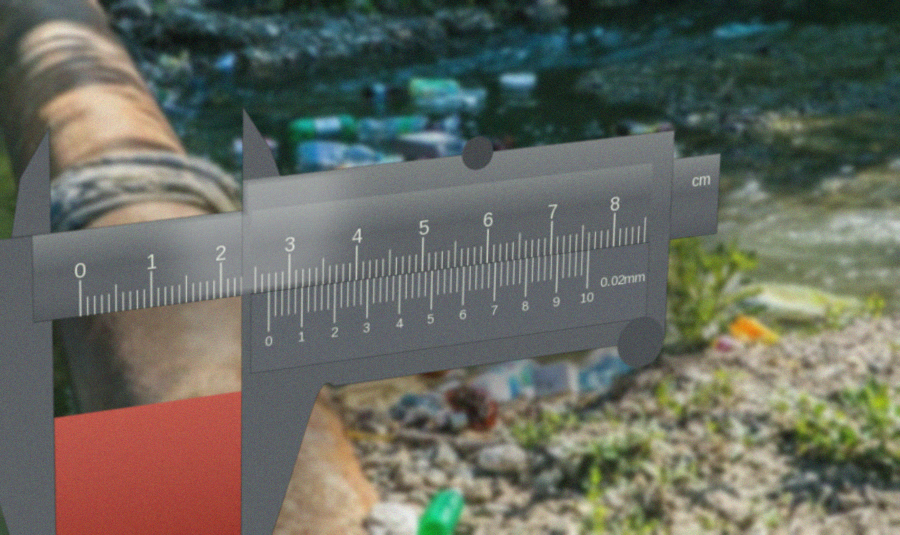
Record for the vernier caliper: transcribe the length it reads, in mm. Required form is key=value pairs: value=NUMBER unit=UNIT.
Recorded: value=27.0 unit=mm
